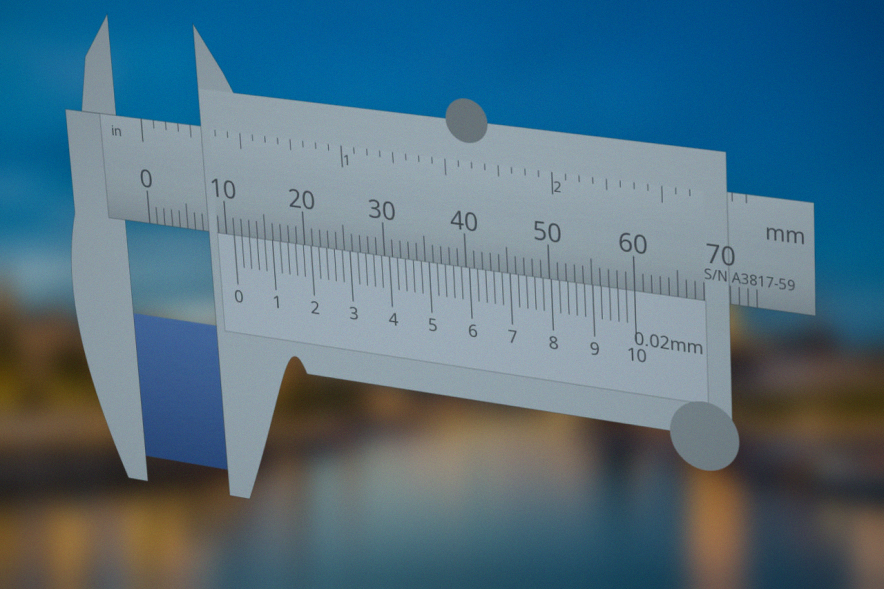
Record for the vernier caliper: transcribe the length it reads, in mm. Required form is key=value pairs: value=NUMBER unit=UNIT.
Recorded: value=11.0 unit=mm
